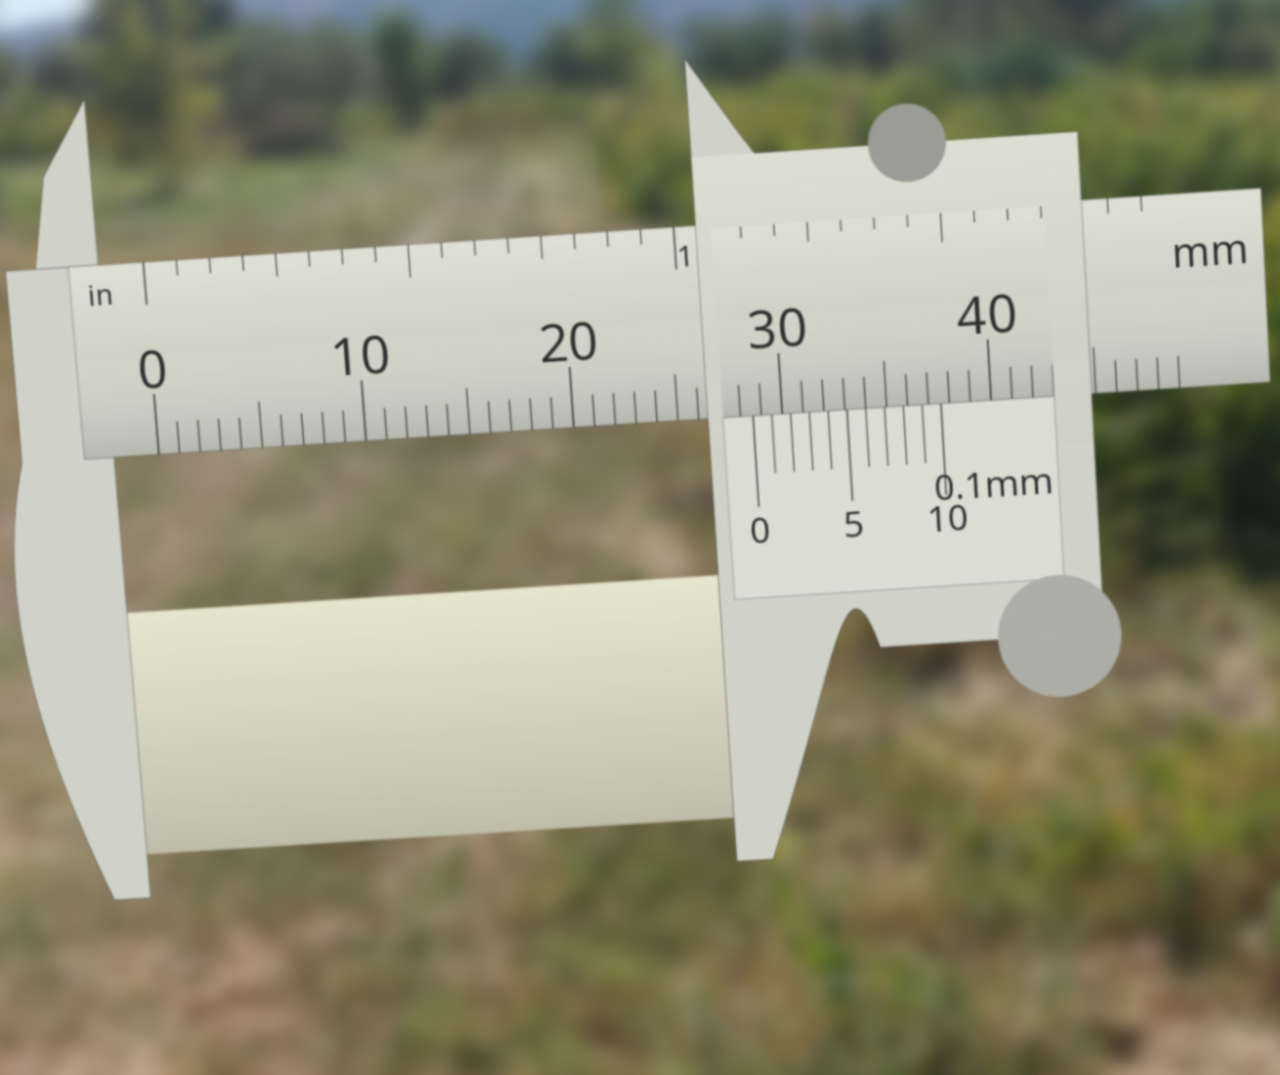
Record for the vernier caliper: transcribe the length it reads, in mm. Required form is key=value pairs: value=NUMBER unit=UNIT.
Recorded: value=28.6 unit=mm
